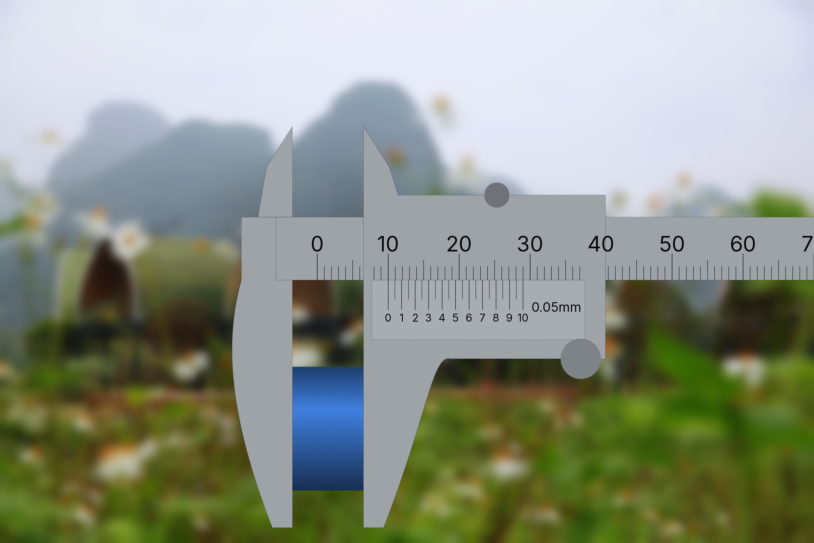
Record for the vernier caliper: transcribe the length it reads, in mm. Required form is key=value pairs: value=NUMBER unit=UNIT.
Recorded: value=10.0 unit=mm
